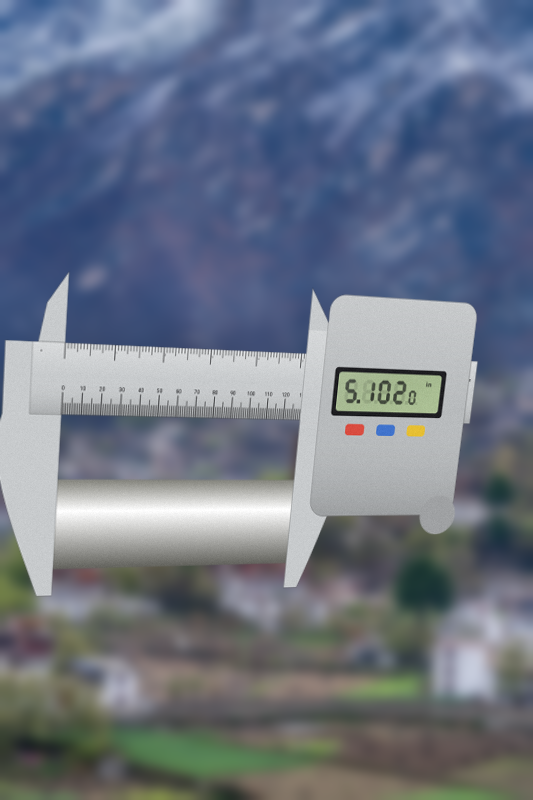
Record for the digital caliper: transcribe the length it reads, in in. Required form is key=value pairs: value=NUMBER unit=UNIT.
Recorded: value=5.1020 unit=in
